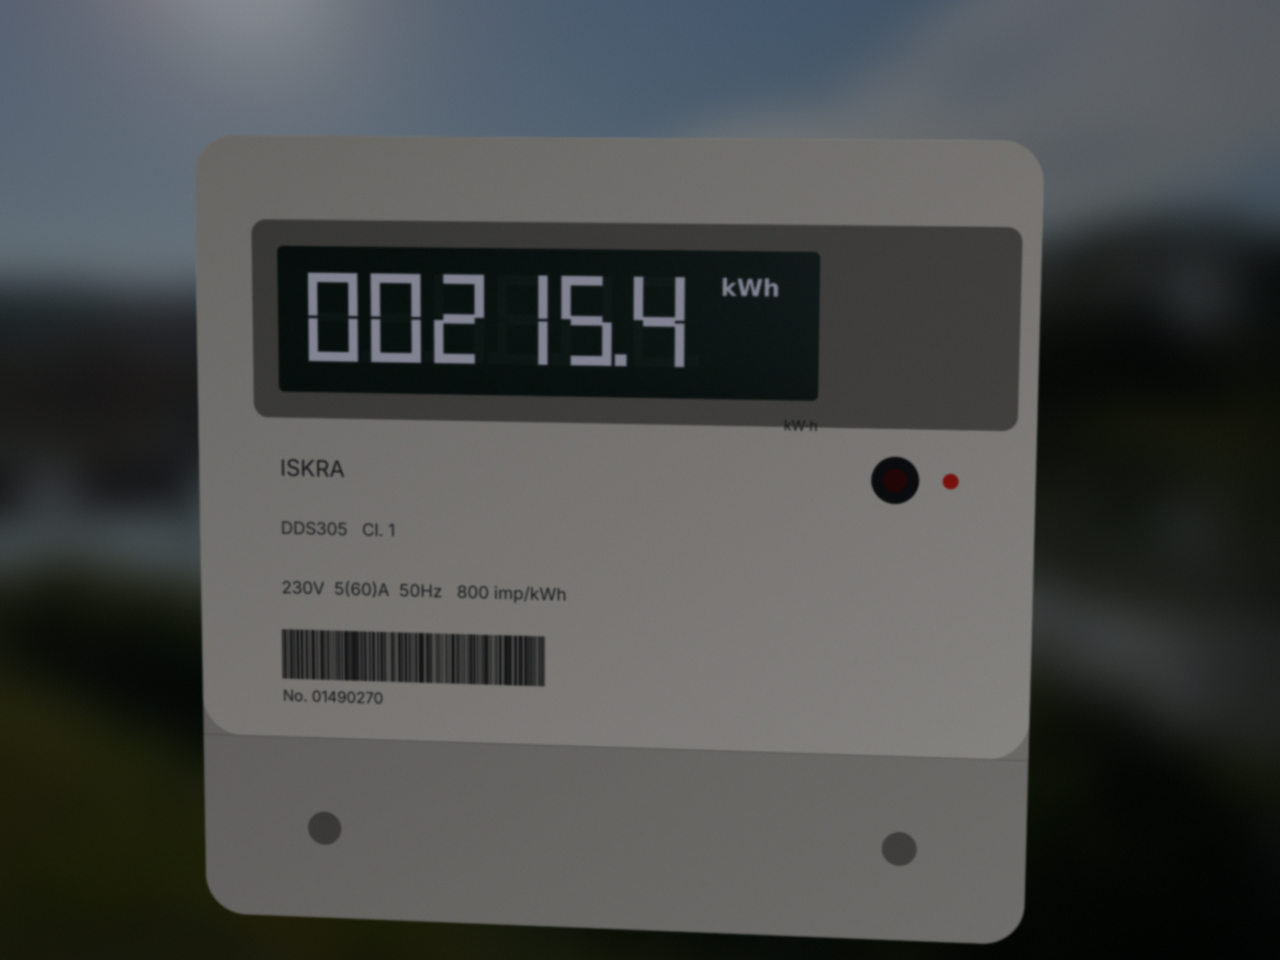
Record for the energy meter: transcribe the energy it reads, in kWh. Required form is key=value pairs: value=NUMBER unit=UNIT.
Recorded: value=215.4 unit=kWh
